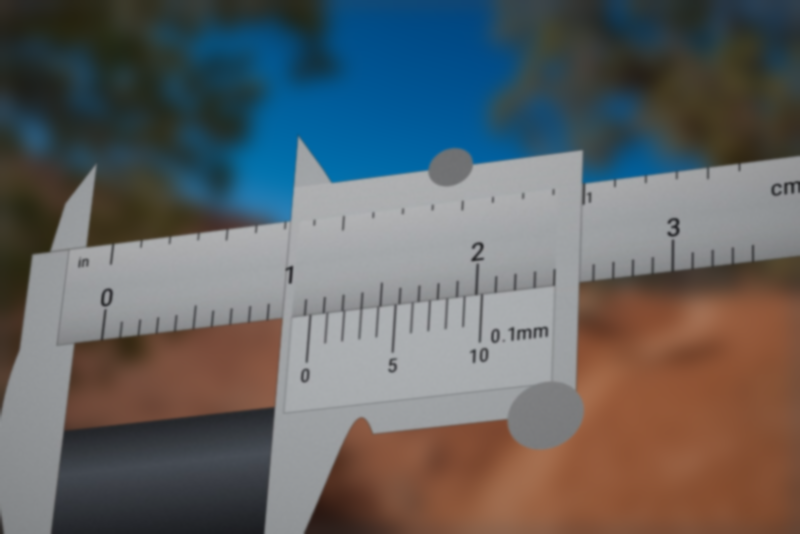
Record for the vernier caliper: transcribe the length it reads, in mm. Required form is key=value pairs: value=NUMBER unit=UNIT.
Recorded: value=11.3 unit=mm
